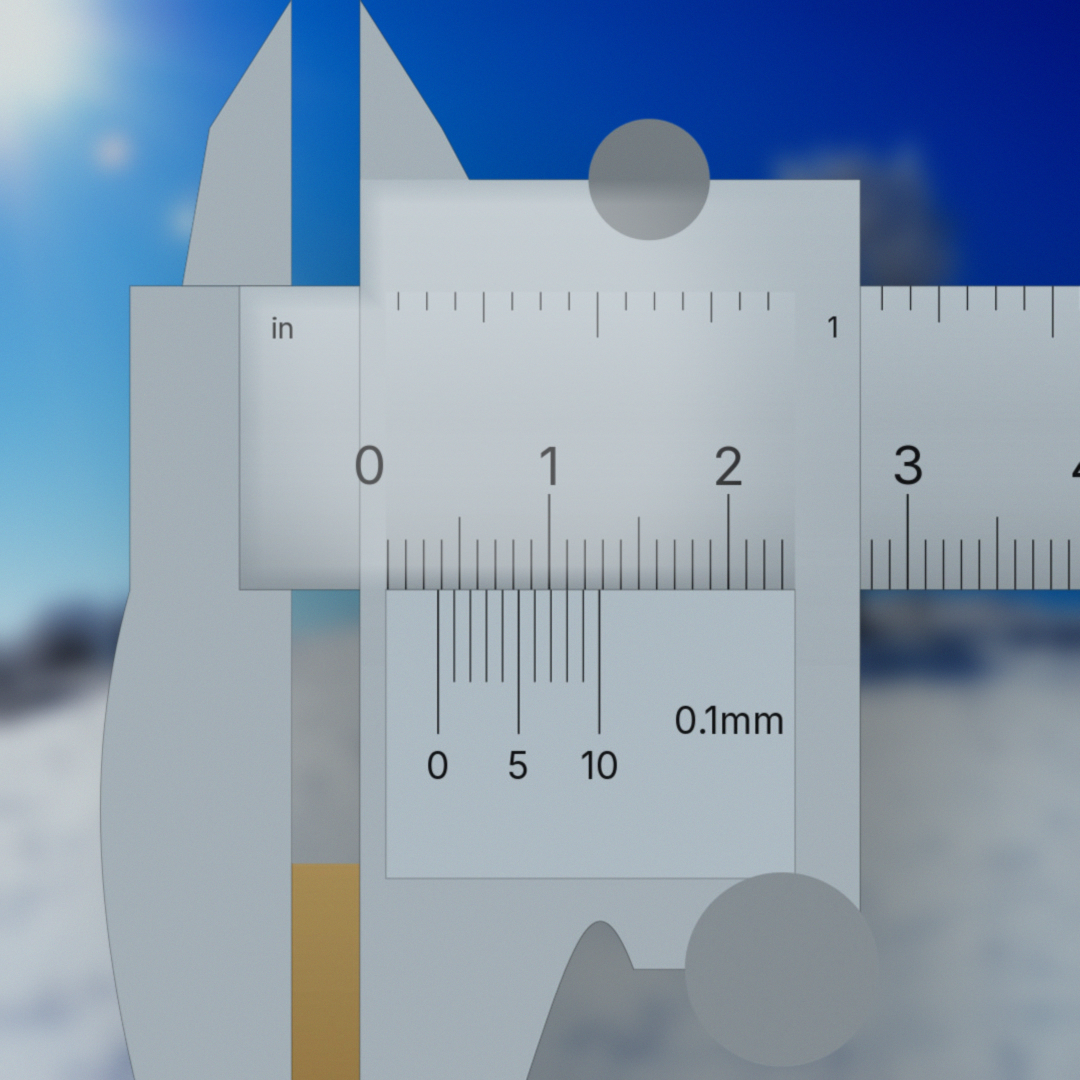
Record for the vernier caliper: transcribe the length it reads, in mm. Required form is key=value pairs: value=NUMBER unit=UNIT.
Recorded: value=3.8 unit=mm
